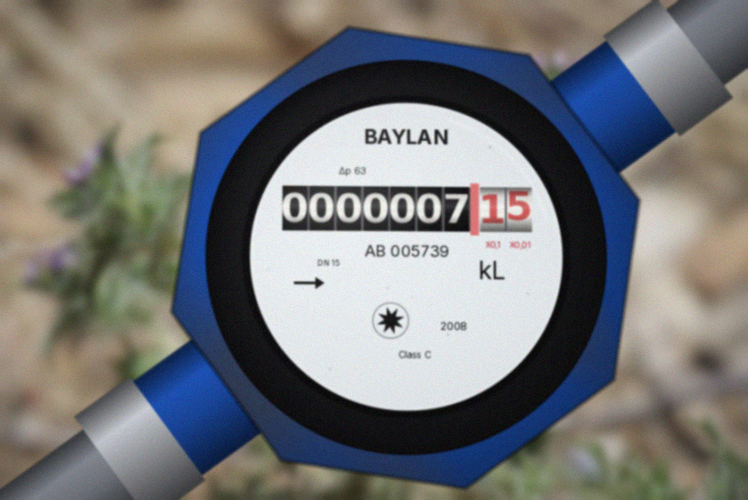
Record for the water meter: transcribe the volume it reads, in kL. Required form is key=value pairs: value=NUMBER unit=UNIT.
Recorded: value=7.15 unit=kL
